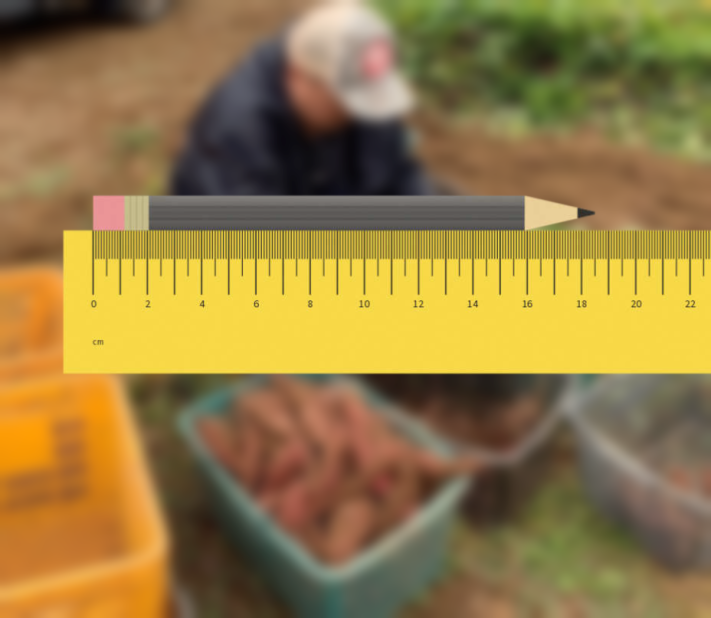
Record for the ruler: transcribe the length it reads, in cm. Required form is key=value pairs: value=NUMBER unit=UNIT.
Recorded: value=18.5 unit=cm
